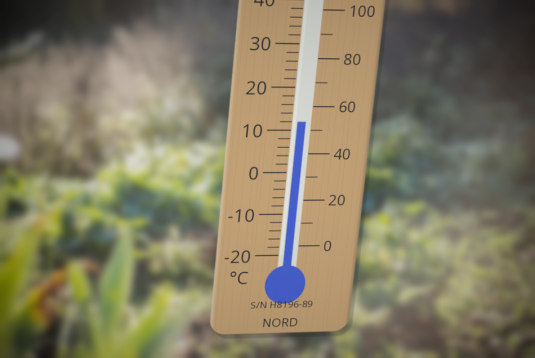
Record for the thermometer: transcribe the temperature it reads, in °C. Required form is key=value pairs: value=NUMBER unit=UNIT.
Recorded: value=12 unit=°C
